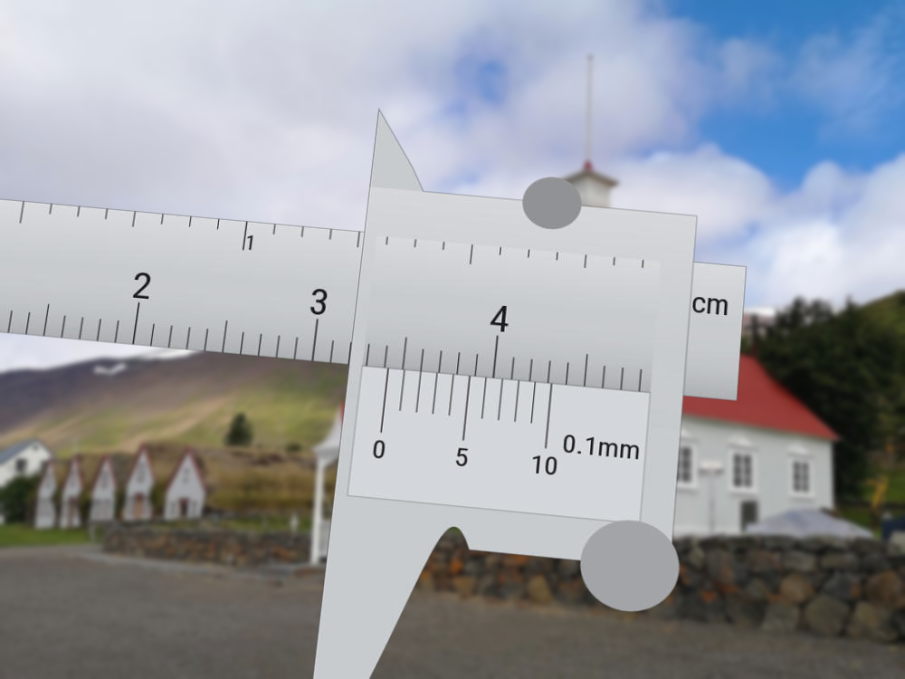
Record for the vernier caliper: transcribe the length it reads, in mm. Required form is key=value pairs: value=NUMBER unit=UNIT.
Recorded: value=34.2 unit=mm
